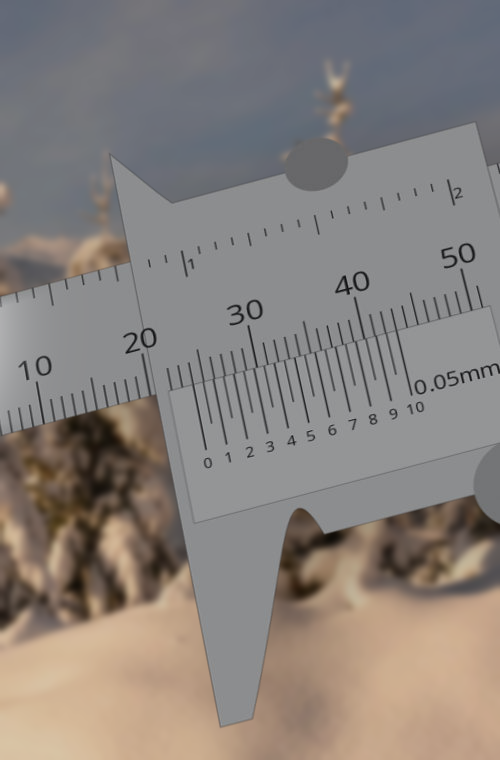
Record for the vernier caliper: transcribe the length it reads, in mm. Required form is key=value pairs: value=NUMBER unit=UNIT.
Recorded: value=24.0 unit=mm
